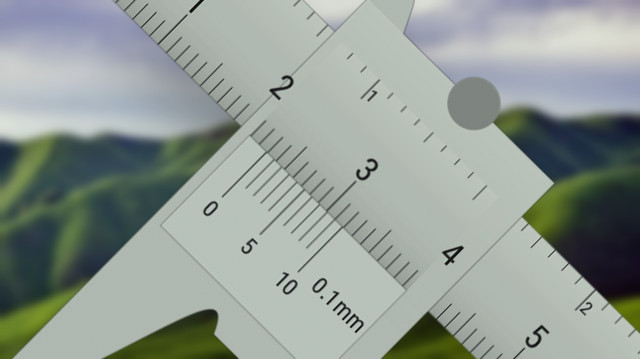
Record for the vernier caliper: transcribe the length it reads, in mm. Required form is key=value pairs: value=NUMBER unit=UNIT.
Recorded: value=22.9 unit=mm
